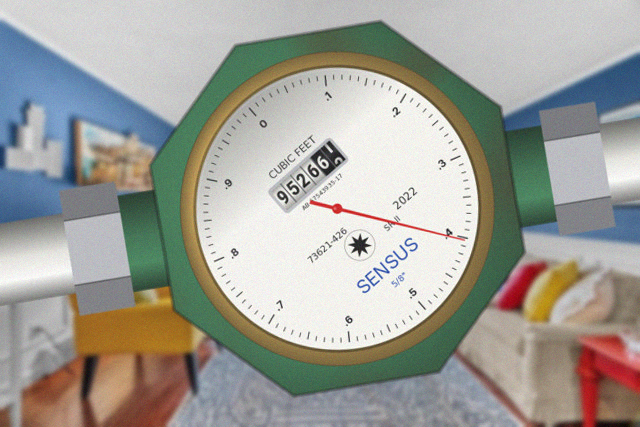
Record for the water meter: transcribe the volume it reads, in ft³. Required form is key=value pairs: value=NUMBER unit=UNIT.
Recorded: value=952661.40 unit=ft³
